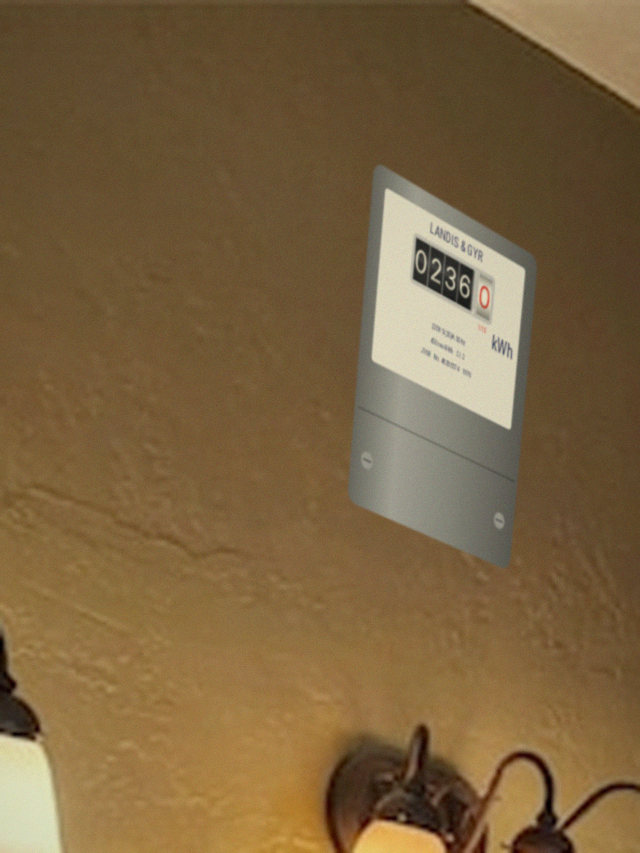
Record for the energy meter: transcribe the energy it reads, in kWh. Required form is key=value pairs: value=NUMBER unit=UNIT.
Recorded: value=236.0 unit=kWh
